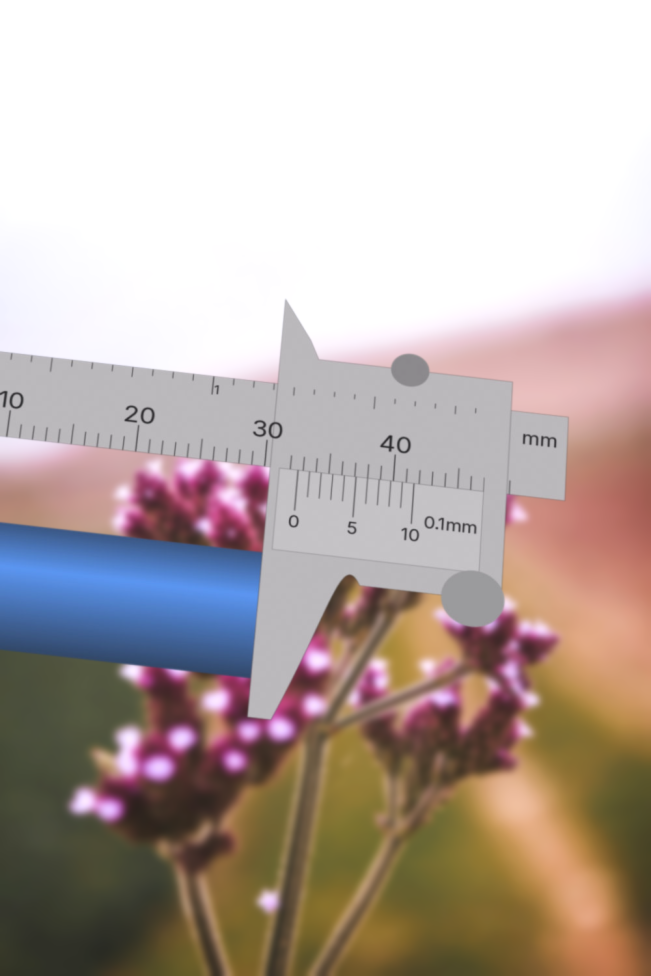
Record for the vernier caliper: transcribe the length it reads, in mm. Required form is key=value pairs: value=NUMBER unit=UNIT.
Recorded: value=32.6 unit=mm
